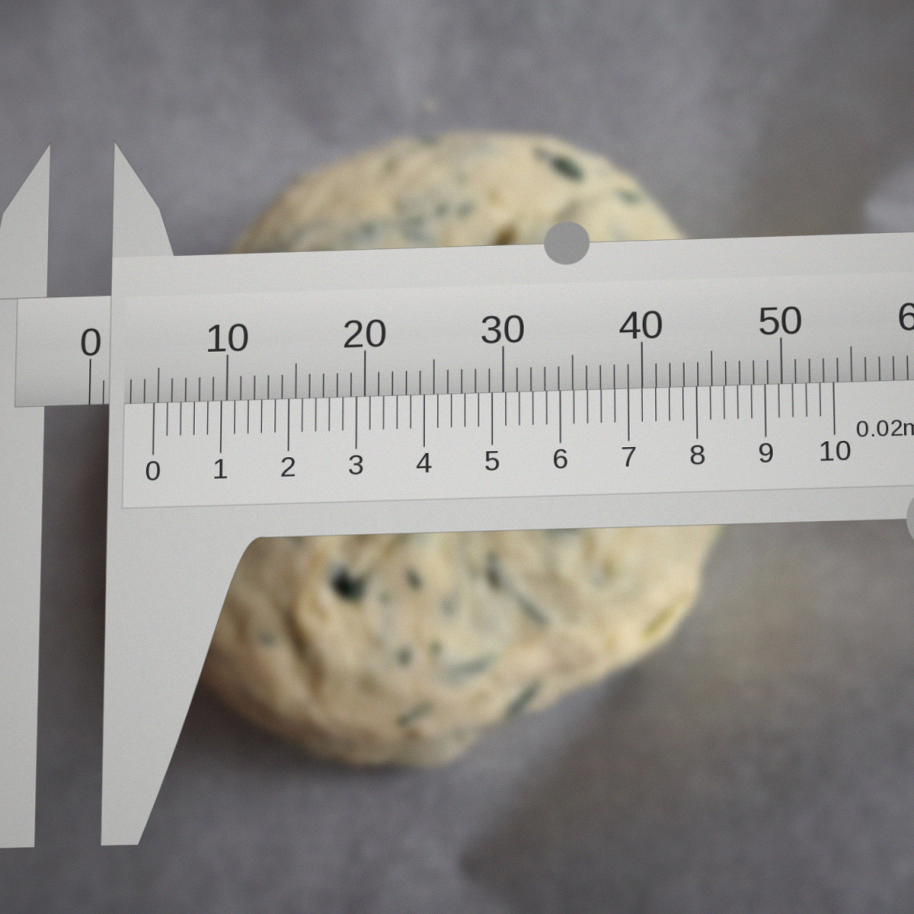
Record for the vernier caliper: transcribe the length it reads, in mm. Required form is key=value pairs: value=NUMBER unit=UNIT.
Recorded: value=4.7 unit=mm
